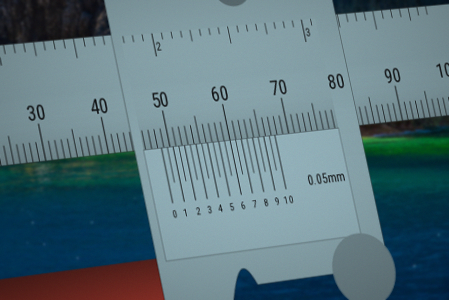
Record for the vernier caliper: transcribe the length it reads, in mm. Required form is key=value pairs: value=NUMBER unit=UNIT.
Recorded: value=48.6 unit=mm
